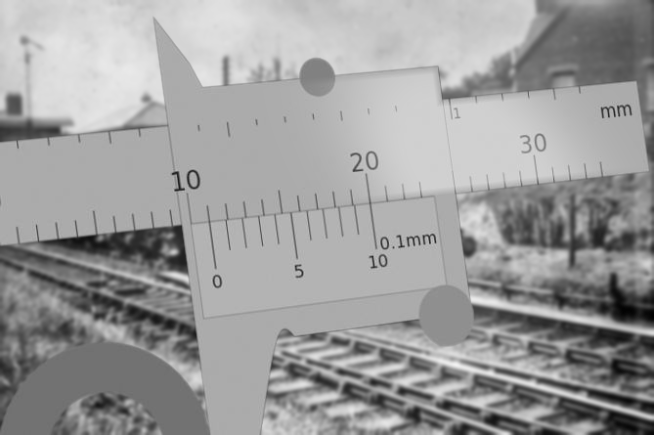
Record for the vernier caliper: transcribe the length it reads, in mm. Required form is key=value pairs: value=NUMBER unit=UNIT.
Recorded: value=11.0 unit=mm
